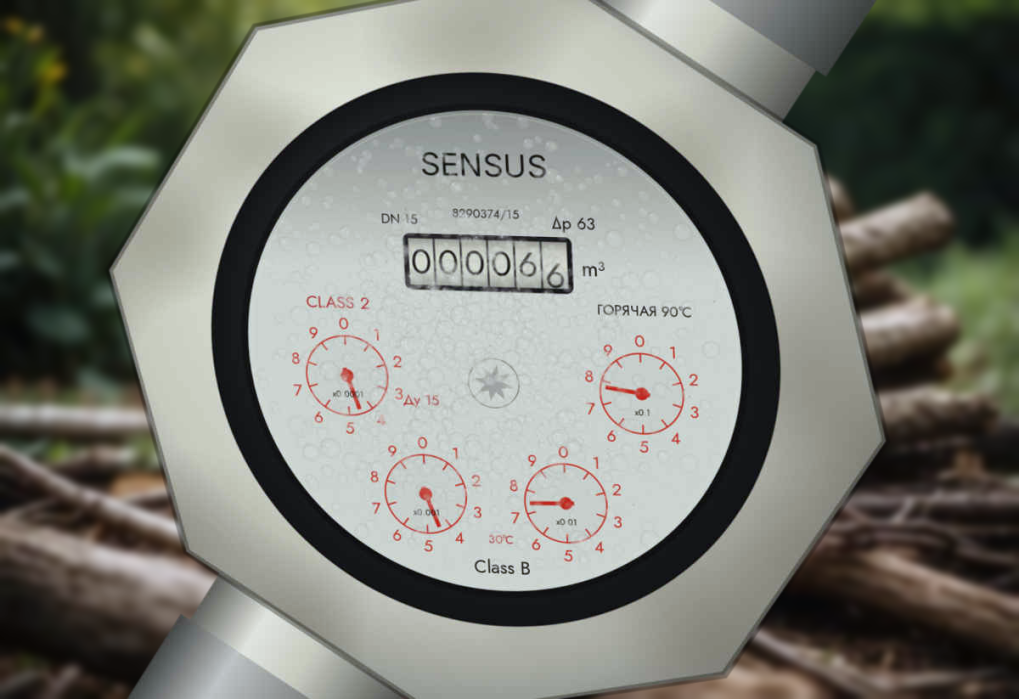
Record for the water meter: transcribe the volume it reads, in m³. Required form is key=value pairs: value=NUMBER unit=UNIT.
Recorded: value=65.7744 unit=m³
